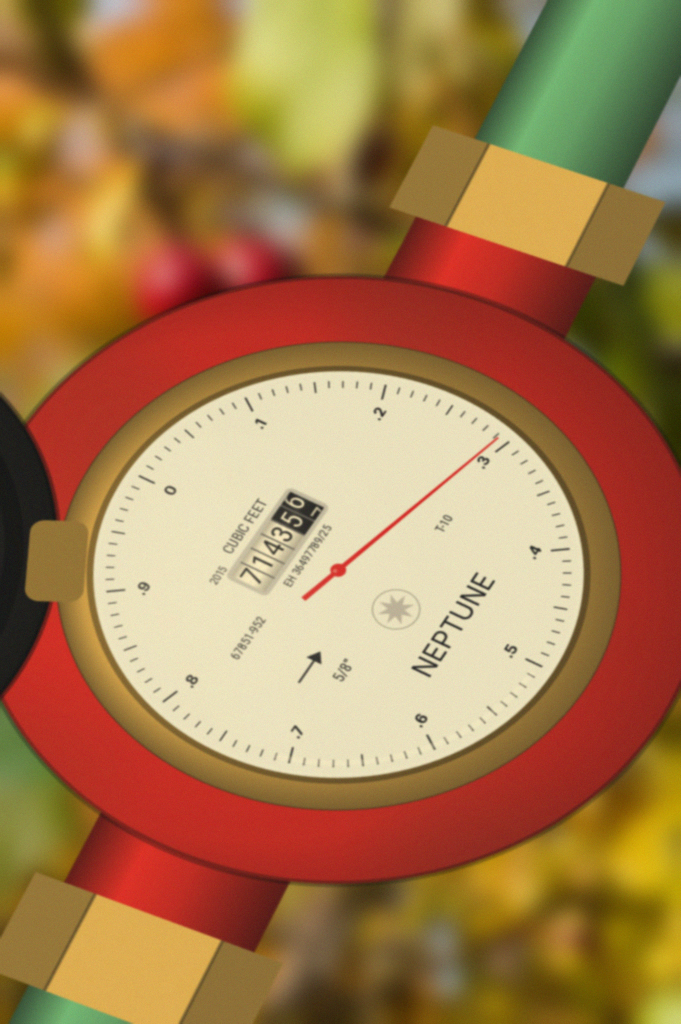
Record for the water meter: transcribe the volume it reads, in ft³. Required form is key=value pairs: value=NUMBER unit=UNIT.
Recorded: value=714356.29 unit=ft³
